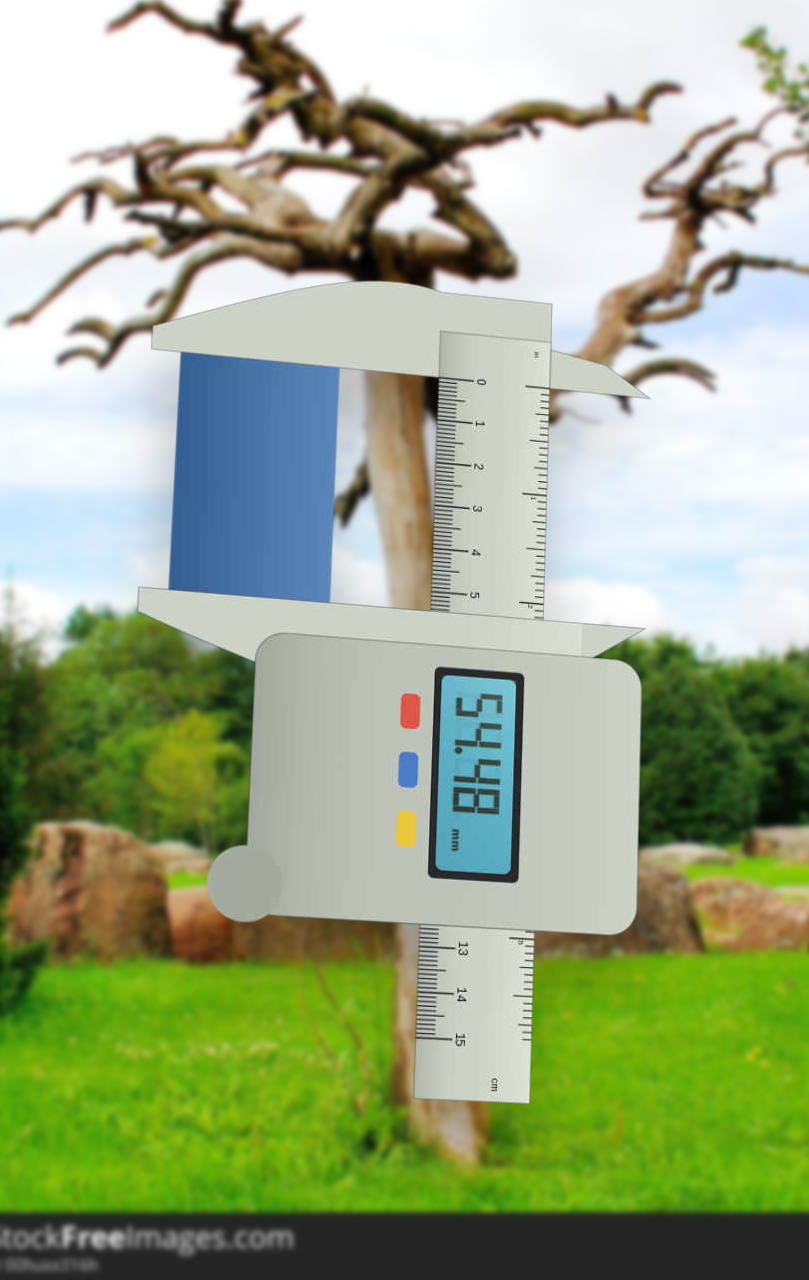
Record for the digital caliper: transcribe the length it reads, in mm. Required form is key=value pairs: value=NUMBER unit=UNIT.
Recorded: value=54.48 unit=mm
